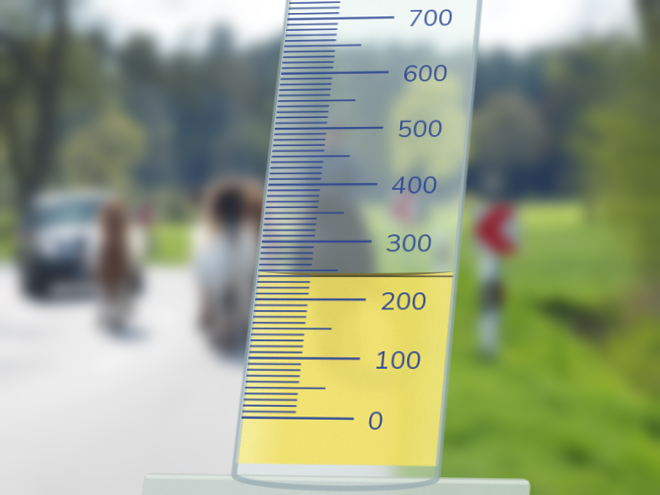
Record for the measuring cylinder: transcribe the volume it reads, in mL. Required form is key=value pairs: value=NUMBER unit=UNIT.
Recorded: value=240 unit=mL
